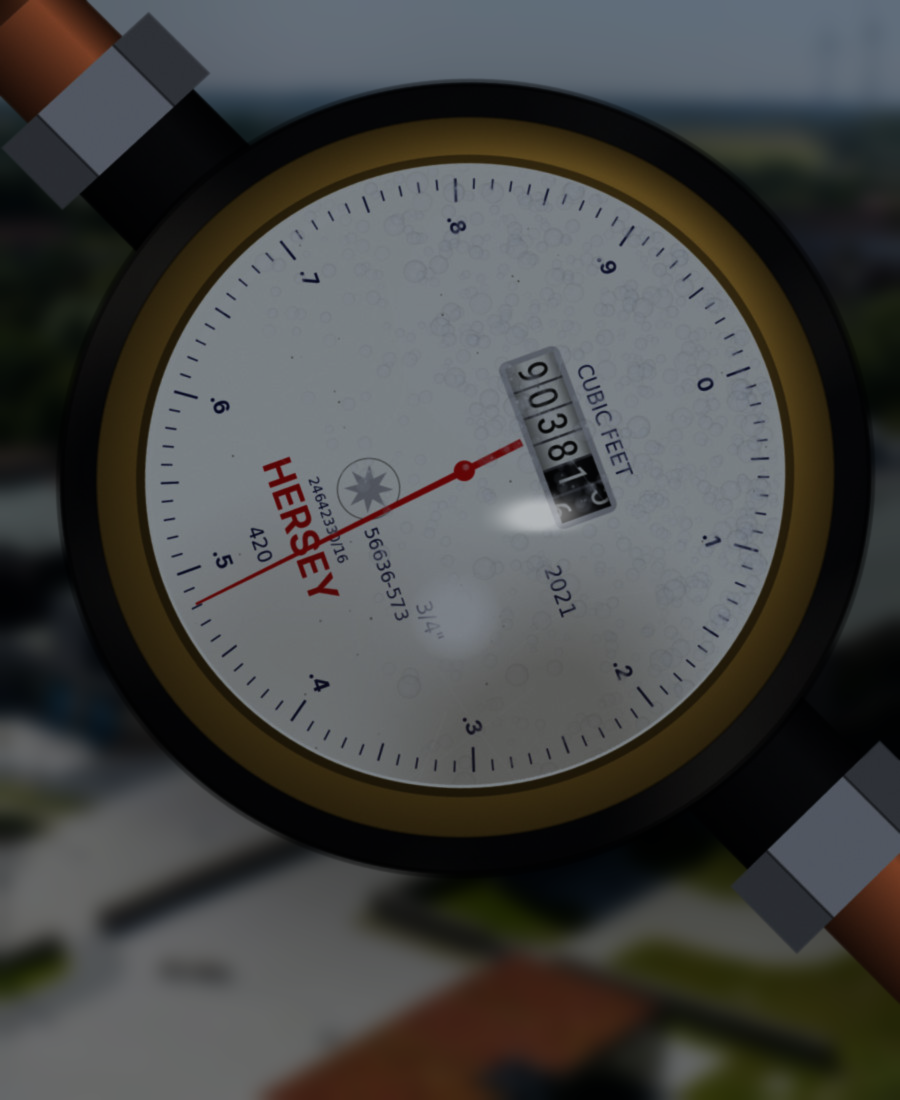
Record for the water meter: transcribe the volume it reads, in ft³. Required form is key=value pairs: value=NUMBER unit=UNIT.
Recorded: value=903815.48 unit=ft³
